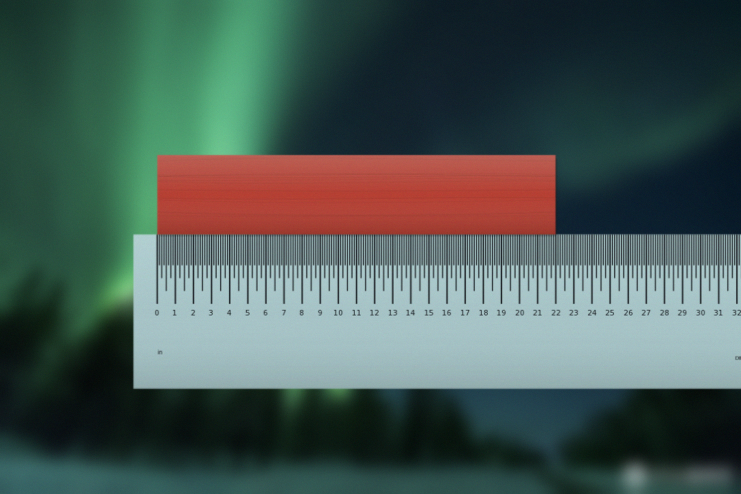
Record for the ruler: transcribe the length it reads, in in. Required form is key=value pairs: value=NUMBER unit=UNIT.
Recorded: value=22 unit=in
